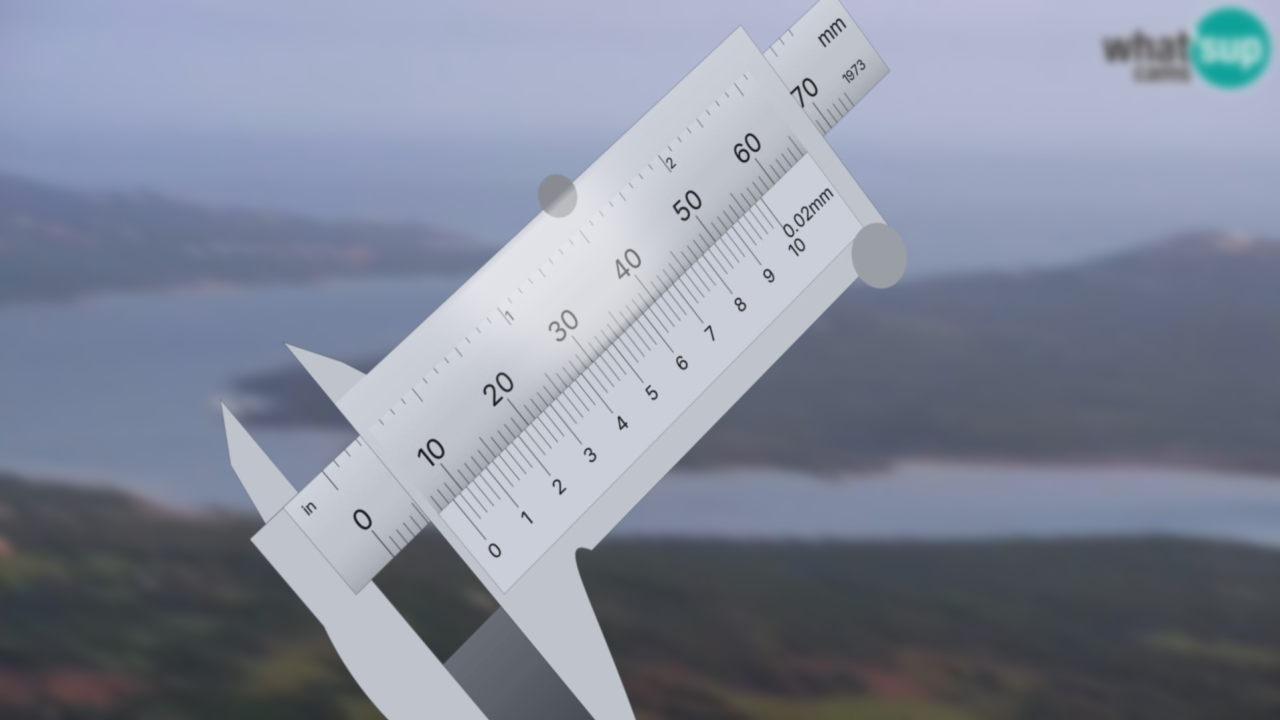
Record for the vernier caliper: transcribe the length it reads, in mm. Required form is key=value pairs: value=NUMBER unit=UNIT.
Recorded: value=8.6 unit=mm
